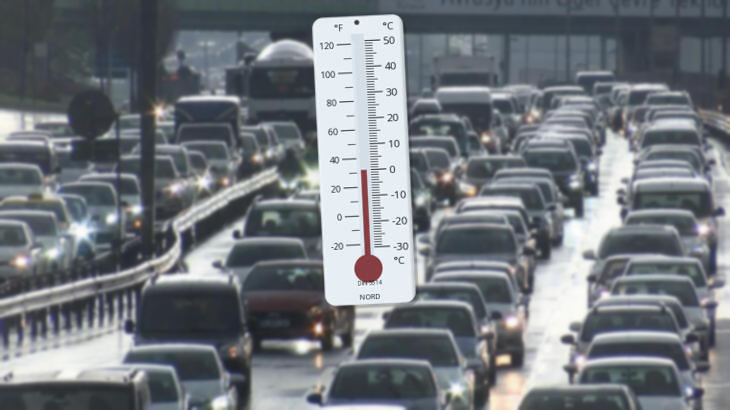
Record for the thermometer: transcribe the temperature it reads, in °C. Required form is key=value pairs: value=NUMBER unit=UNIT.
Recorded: value=0 unit=°C
